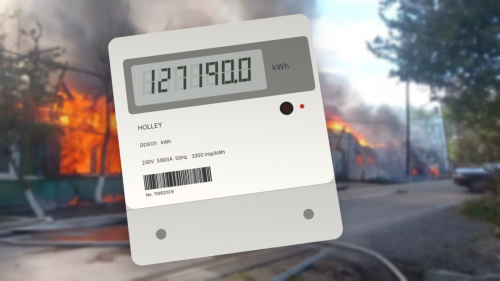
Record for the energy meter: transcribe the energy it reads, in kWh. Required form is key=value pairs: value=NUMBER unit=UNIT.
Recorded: value=127190.0 unit=kWh
